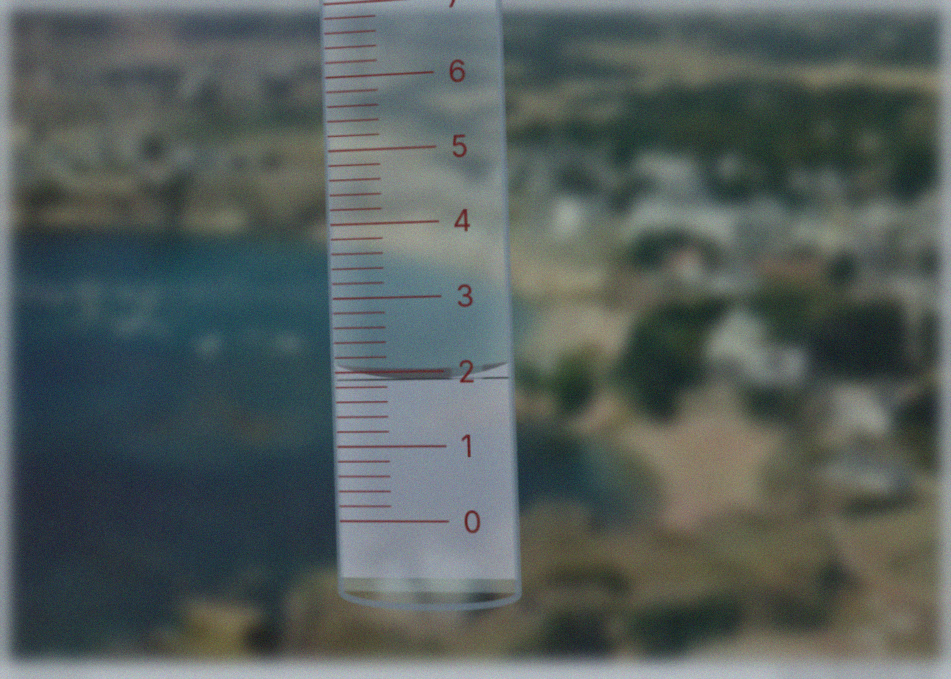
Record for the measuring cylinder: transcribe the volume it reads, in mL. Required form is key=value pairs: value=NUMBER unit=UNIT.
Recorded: value=1.9 unit=mL
